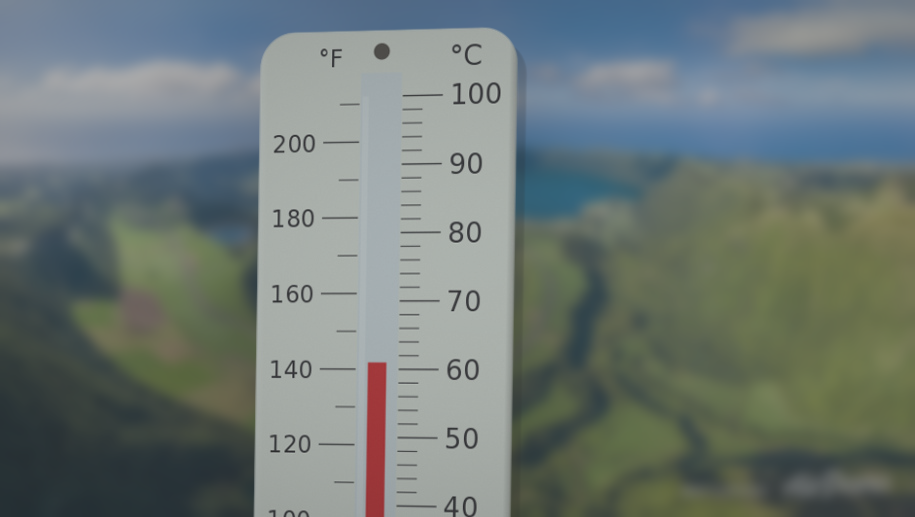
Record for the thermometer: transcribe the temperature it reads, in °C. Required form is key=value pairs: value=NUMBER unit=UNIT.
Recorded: value=61 unit=°C
